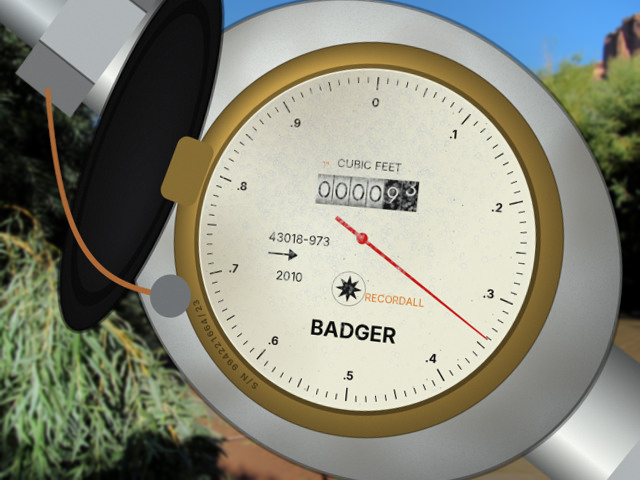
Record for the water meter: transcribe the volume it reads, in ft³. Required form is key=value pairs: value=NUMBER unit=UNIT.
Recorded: value=93.34 unit=ft³
